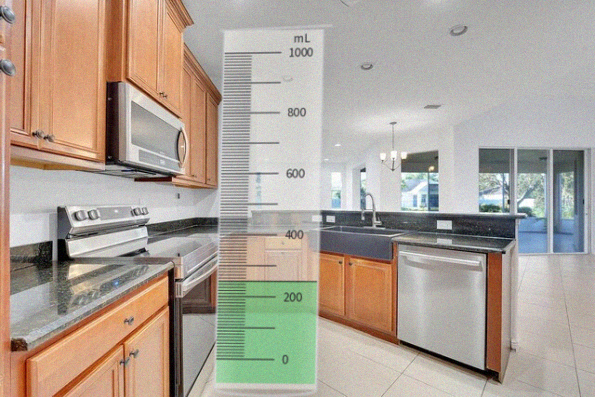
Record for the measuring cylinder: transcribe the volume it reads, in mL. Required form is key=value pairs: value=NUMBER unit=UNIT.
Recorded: value=250 unit=mL
